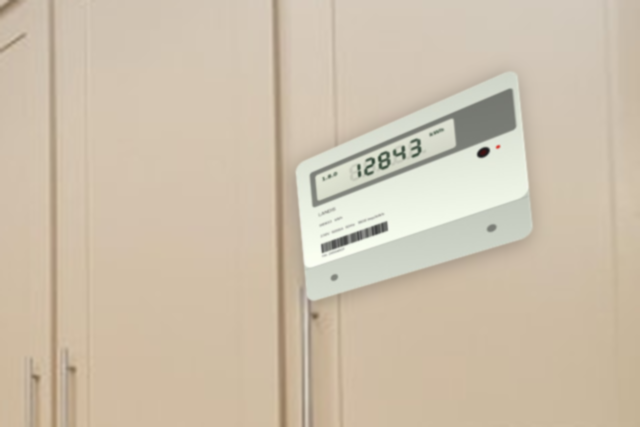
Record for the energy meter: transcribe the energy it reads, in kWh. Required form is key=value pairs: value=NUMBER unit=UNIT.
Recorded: value=12843 unit=kWh
